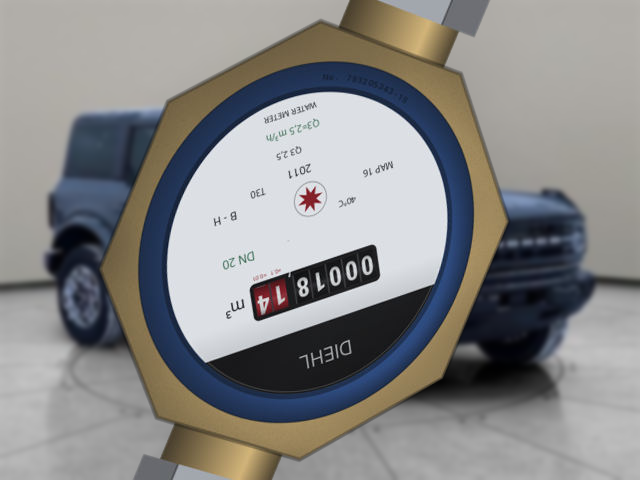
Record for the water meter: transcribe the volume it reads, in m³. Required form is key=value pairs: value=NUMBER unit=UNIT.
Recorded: value=18.14 unit=m³
